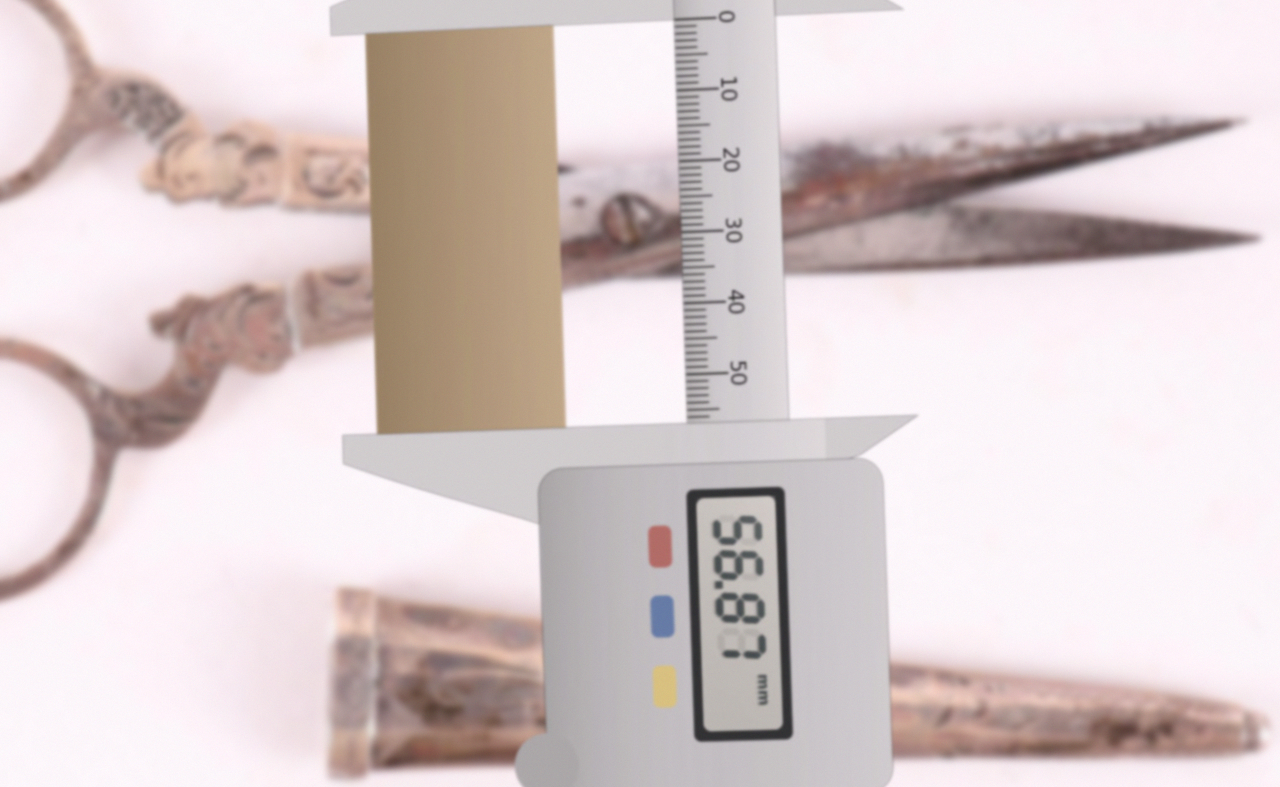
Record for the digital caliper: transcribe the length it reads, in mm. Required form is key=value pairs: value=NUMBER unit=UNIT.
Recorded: value=56.87 unit=mm
